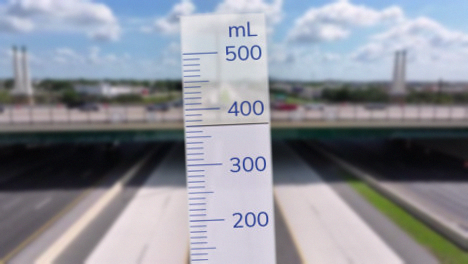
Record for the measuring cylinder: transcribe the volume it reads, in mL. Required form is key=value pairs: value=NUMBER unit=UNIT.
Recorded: value=370 unit=mL
